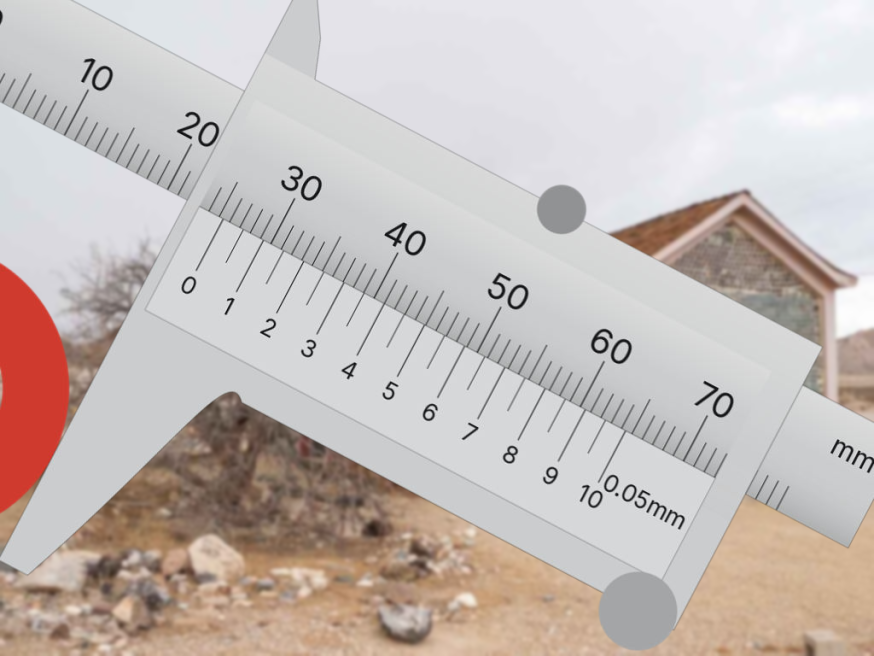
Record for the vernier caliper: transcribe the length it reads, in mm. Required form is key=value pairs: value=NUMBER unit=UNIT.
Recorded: value=25.4 unit=mm
